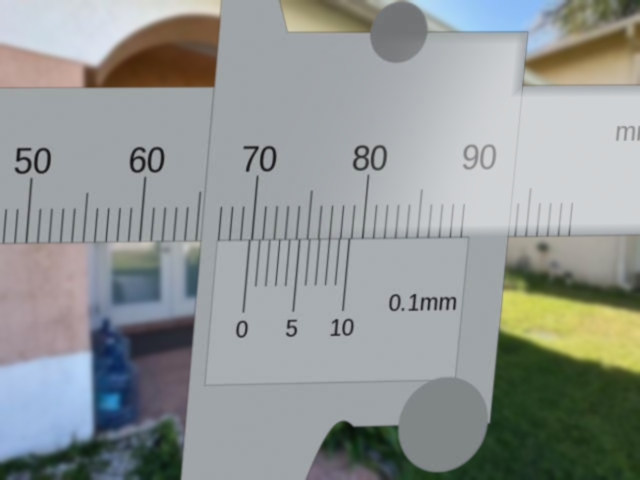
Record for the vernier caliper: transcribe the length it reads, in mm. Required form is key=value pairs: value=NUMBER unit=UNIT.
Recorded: value=69.8 unit=mm
